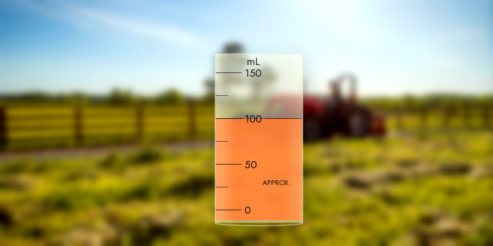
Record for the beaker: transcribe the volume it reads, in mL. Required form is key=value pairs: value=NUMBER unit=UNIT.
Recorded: value=100 unit=mL
